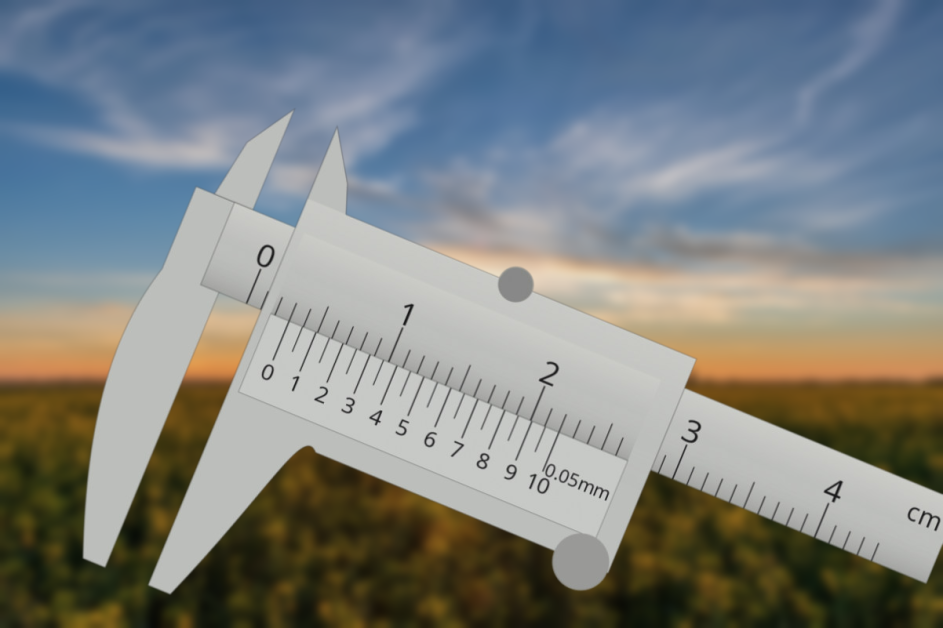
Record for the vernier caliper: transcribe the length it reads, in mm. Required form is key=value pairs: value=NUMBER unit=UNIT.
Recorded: value=3.0 unit=mm
